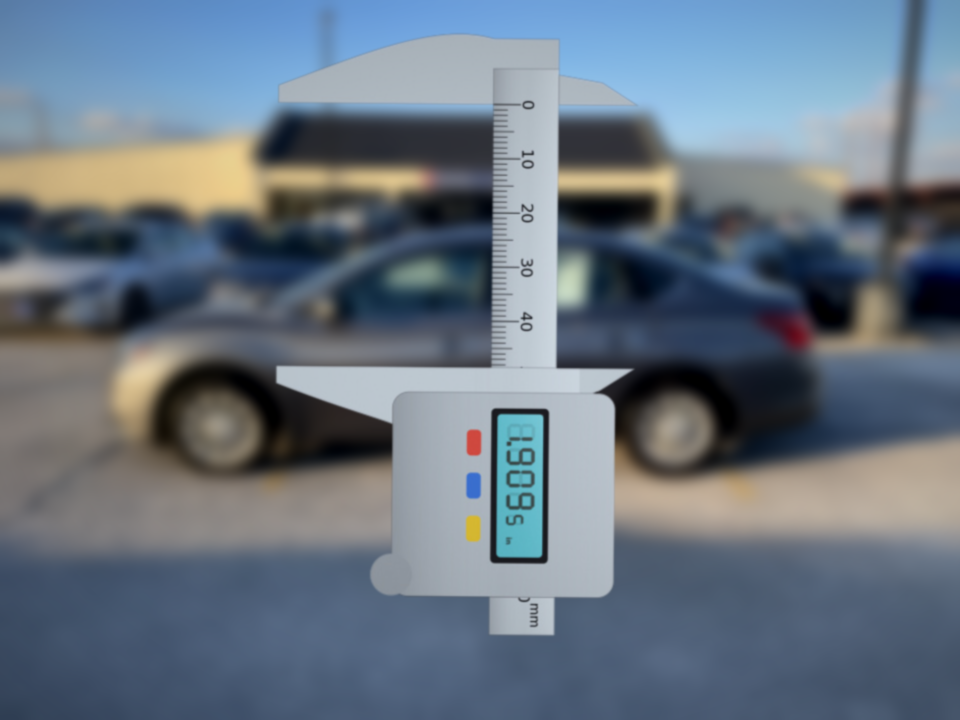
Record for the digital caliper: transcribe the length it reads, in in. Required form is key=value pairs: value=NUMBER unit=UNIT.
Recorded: value=1.9095 unit=in
